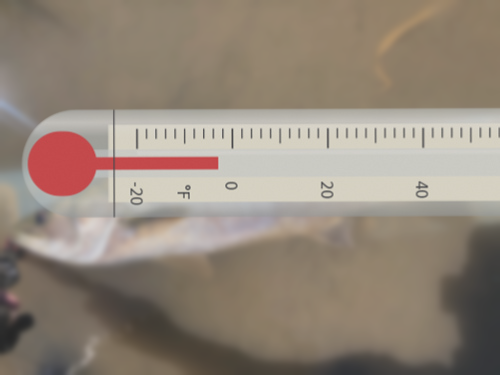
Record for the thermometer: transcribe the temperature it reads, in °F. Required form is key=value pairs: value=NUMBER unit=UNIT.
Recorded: value=-3 unit=°F
